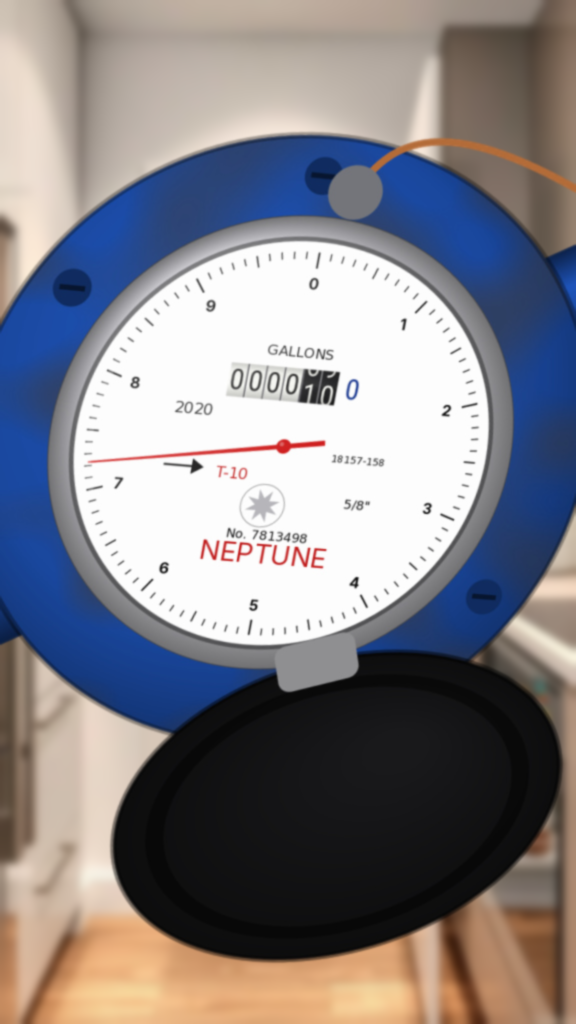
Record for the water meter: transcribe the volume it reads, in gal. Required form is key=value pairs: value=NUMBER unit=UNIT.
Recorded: value=97.2 unit=gal
